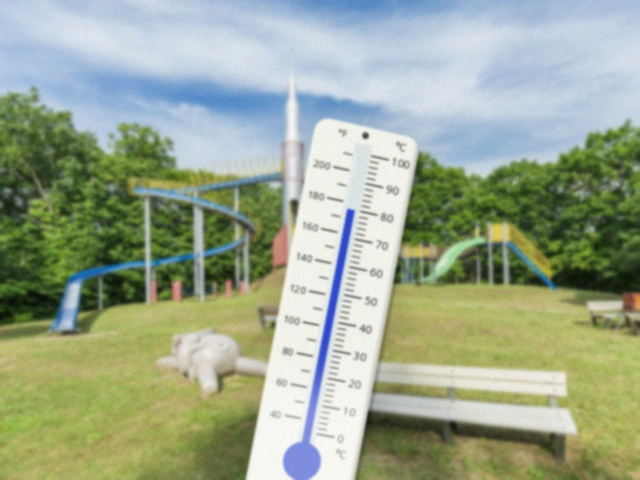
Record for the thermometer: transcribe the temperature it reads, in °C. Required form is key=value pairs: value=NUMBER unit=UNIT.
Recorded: value=80 unit=°C
